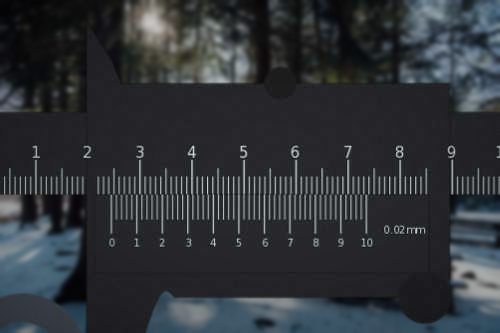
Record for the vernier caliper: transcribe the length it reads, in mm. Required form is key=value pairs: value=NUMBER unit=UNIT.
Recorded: value=24.5 unit=mm
